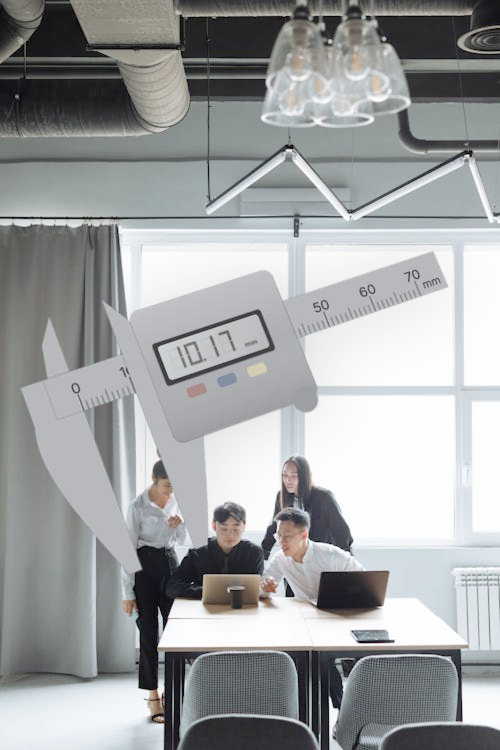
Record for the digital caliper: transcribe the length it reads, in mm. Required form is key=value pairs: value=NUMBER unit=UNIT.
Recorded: value=10.17 unit=mm
